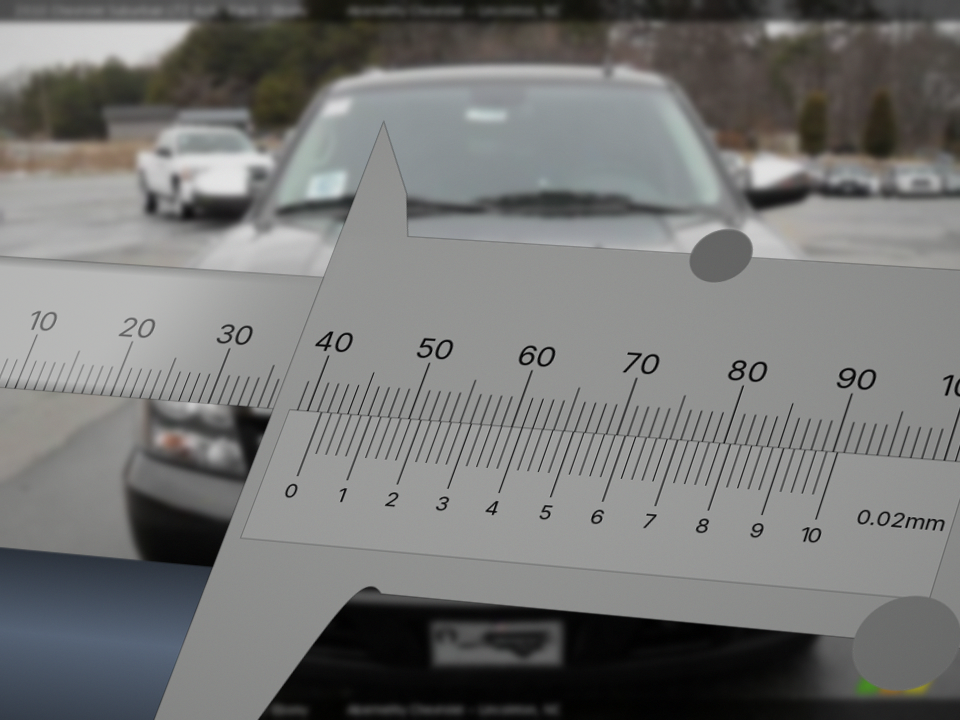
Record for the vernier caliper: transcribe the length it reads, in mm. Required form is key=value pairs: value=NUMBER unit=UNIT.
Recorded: value=41.4 unit=mm
